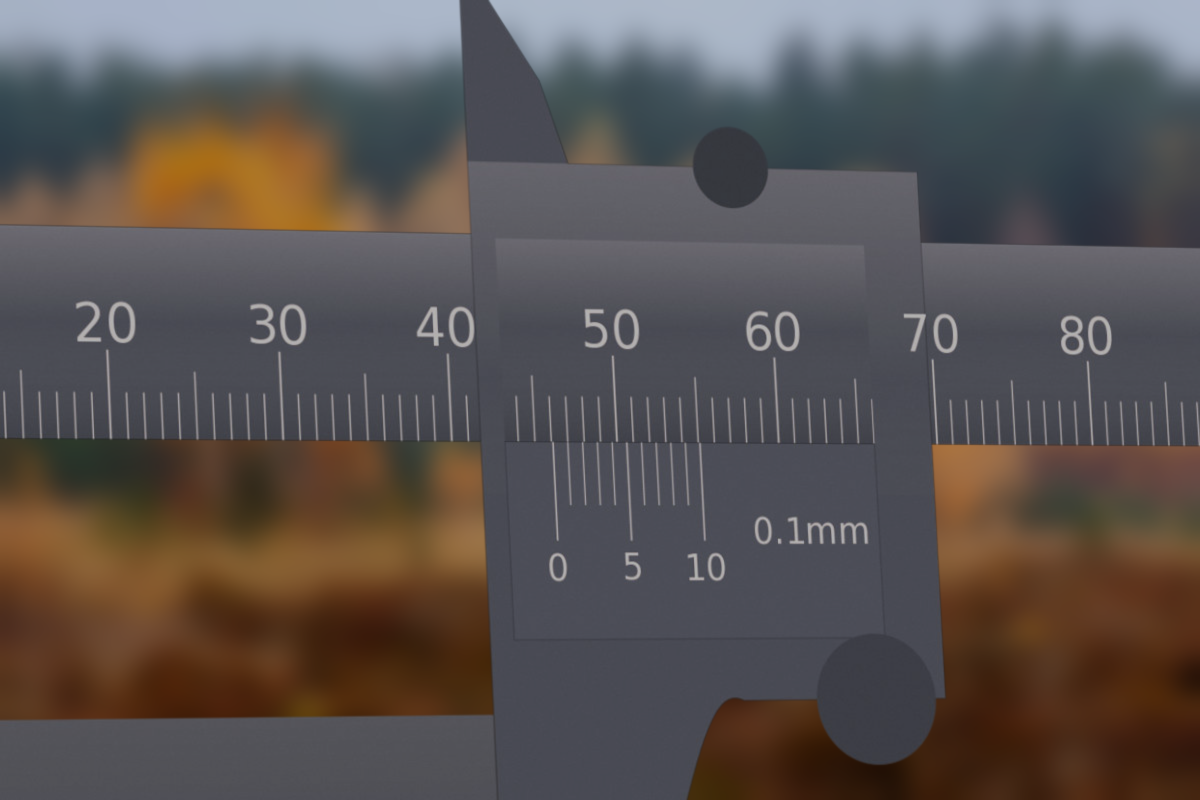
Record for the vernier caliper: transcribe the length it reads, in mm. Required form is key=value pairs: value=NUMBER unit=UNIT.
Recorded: value=46.1 unit=mm
